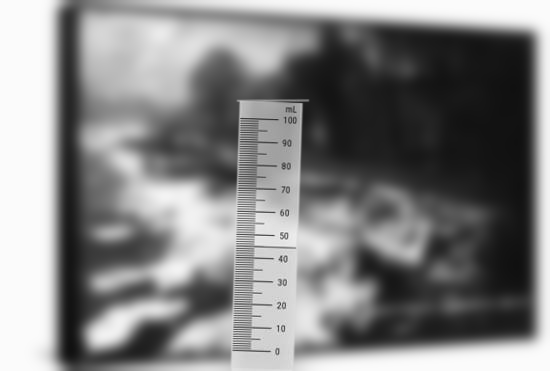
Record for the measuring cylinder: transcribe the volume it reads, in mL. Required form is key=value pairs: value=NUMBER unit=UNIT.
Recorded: value=45 unit=mL
